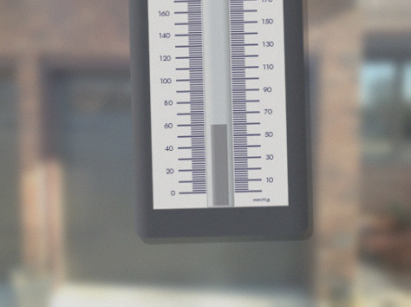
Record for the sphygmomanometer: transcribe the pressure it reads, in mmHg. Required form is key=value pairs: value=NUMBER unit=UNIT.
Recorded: value=60 unit=mmHg
